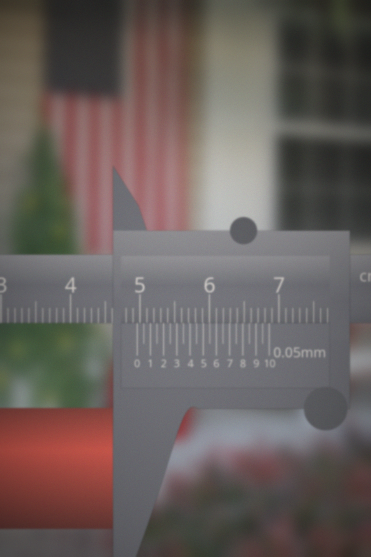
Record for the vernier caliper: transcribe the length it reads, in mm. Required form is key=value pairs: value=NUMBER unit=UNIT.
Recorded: value=49.6 unit=mm
